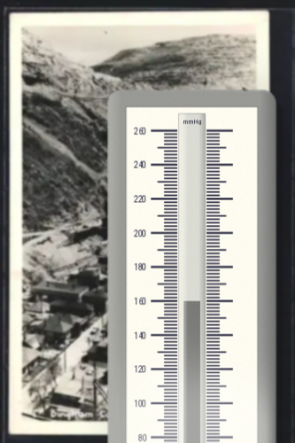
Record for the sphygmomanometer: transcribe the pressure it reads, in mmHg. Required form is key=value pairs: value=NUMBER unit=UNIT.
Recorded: value=160 unit=mmHg
